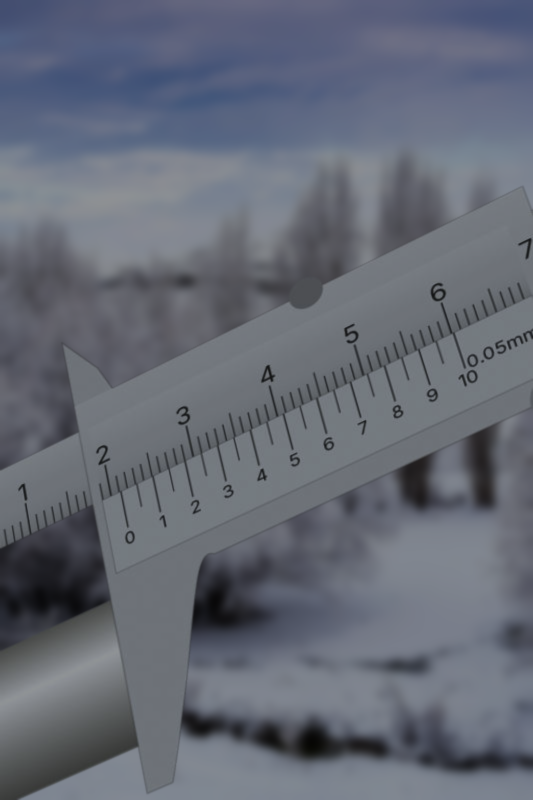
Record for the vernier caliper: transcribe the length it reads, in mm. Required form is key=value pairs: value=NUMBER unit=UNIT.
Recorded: value=21.2 unit=mm
